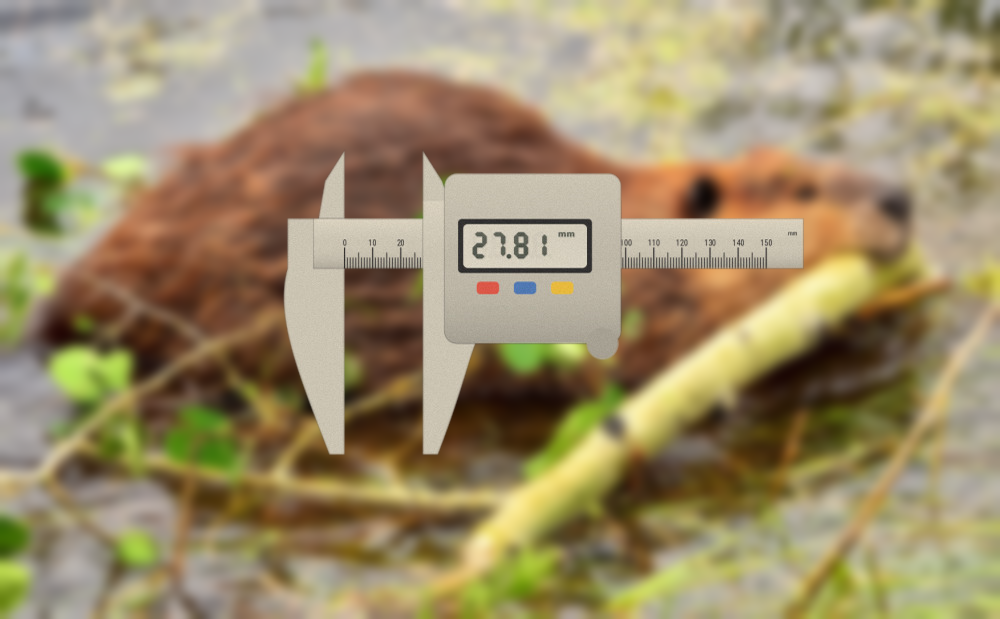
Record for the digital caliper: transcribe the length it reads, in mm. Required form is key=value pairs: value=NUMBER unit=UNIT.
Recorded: value=27.81 unit=mm
